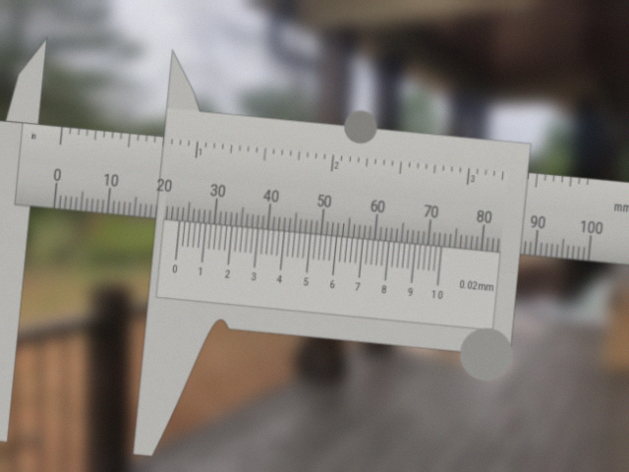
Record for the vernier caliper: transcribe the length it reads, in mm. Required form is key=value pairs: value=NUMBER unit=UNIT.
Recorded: value=23.5 unit=mm
